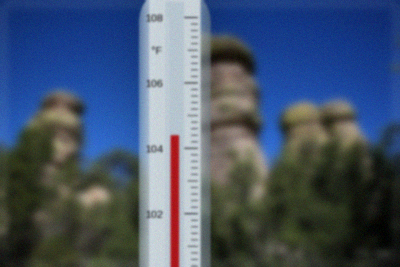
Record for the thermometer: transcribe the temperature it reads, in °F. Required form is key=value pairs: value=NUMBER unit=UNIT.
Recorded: value=104.4 unit=°F
